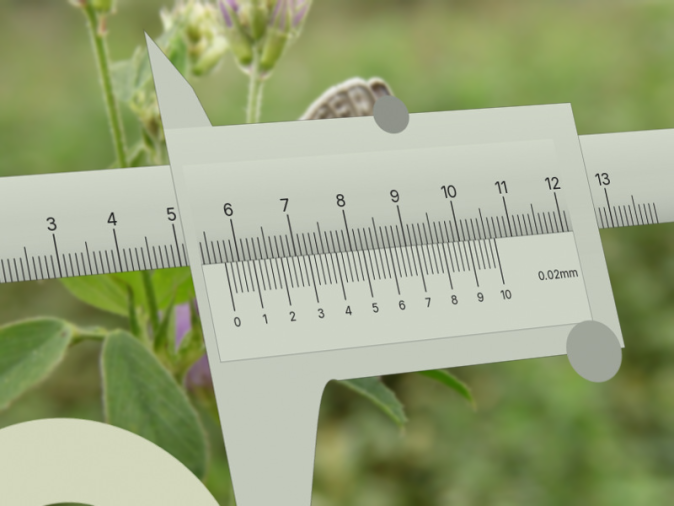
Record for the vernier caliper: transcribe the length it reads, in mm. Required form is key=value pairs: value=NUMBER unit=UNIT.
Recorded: value=57.6 unit=mm
